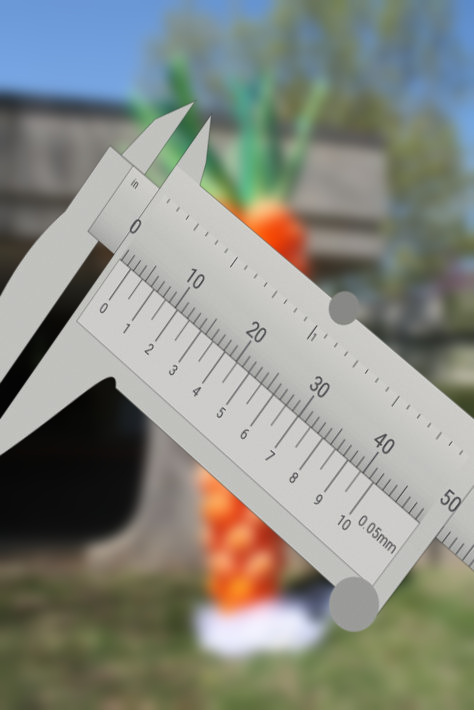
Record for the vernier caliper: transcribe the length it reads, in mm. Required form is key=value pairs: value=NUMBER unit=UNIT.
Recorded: value=2.6 unit=mm
